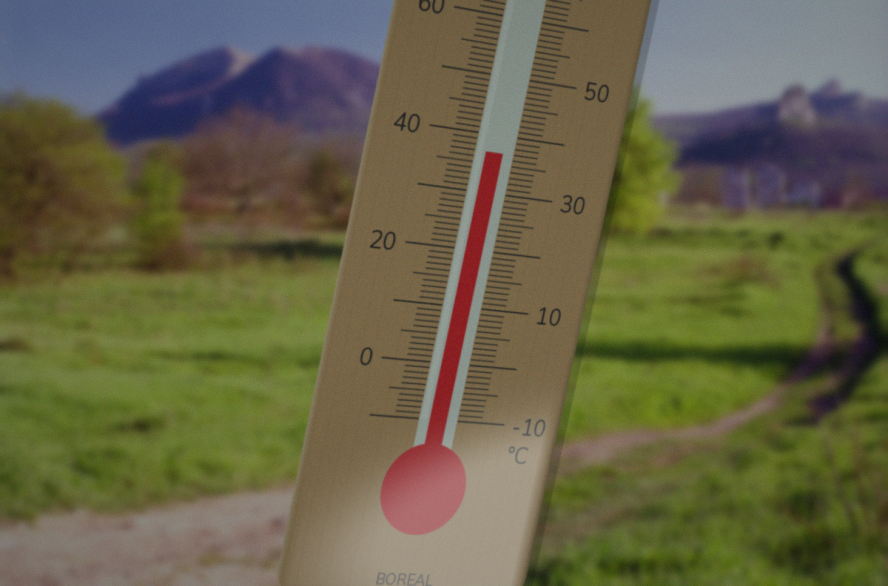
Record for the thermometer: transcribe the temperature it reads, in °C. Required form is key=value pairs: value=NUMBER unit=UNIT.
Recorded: value=37 unit=°C
